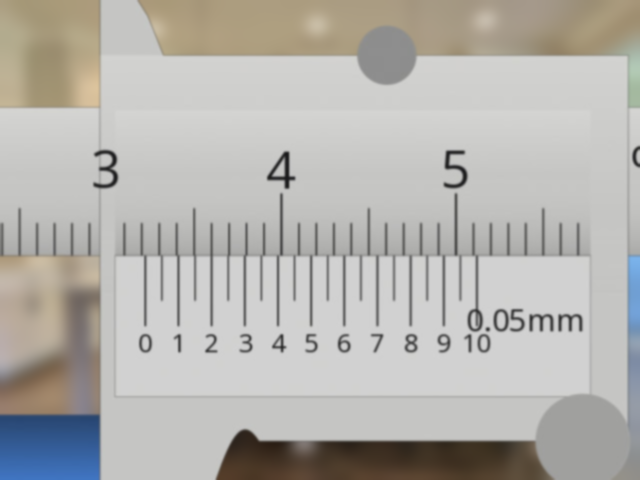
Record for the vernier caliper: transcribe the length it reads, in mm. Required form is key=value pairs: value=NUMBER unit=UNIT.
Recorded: value=32.2 unit=mm
